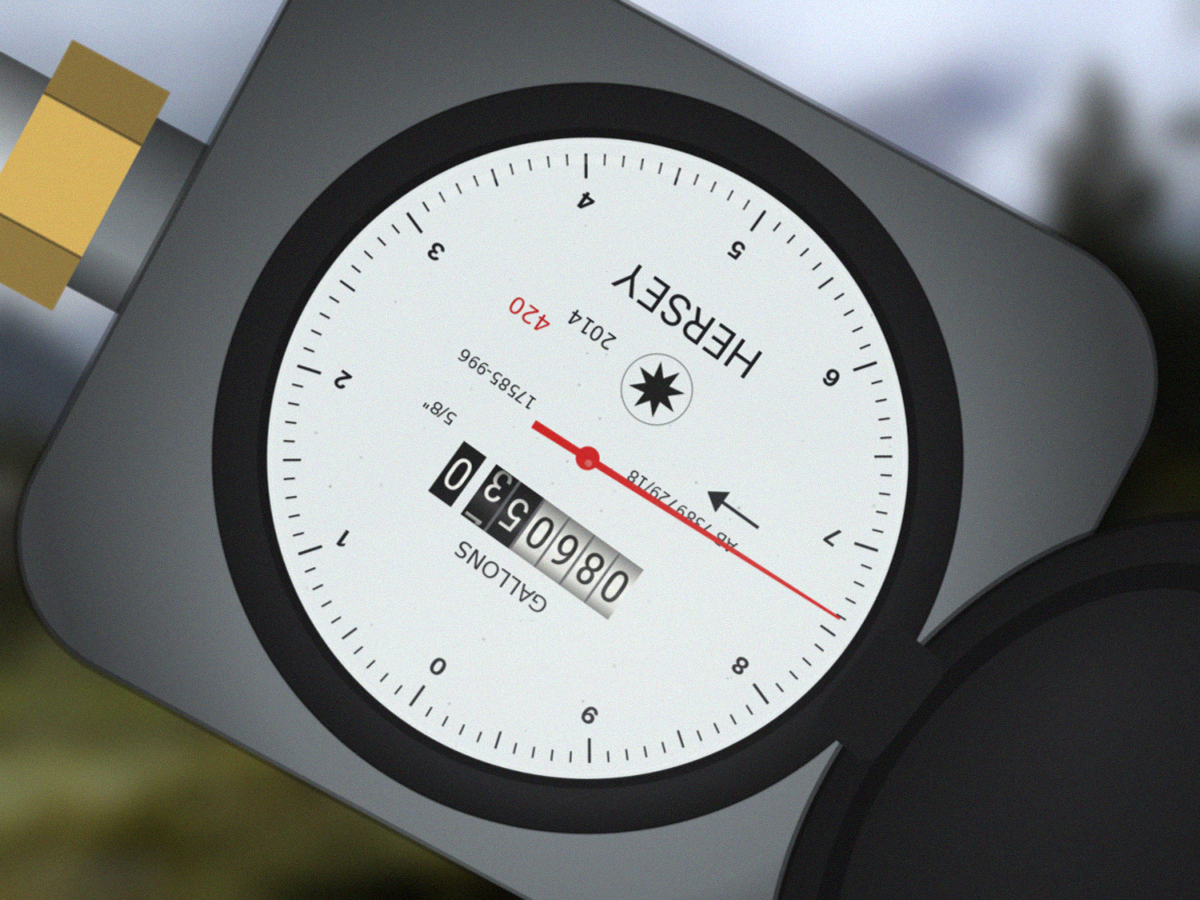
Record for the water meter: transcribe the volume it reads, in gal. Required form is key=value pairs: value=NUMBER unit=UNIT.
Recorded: value=860527.4 unit=gal
